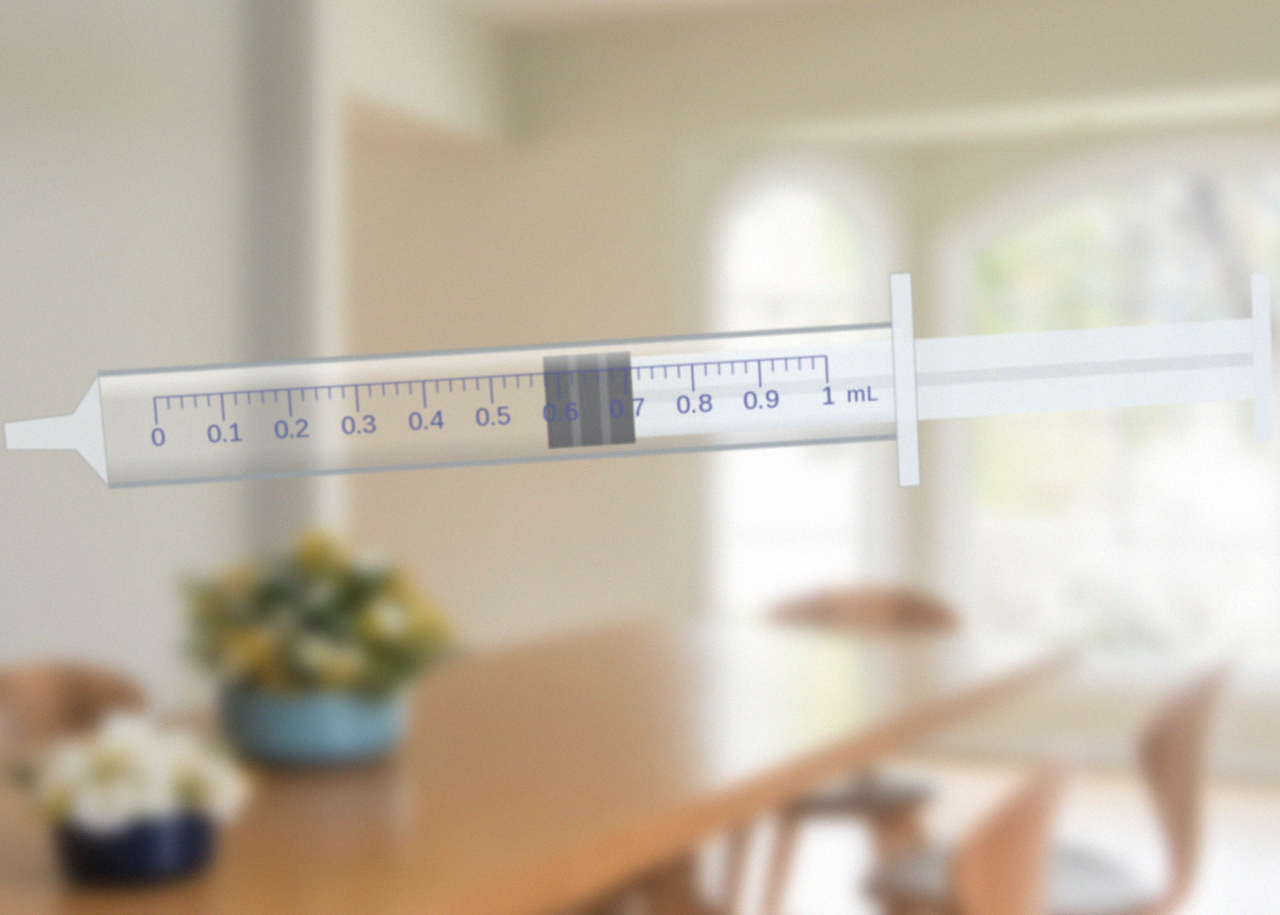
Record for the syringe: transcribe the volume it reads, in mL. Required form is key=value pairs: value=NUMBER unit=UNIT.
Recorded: value=0.58 unit=mL
